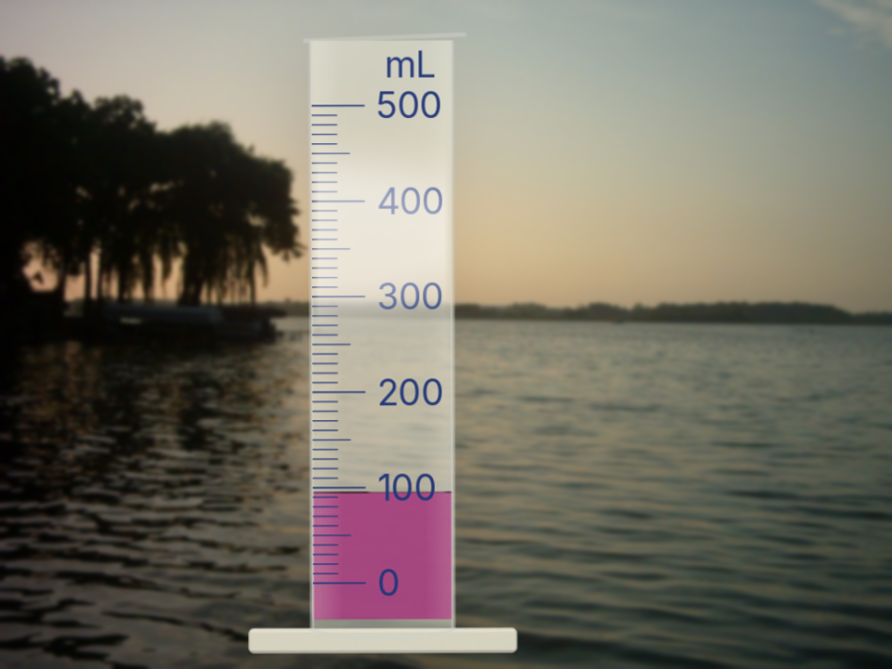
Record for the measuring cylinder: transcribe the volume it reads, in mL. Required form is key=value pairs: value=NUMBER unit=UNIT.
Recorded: value=95 unit=mL
